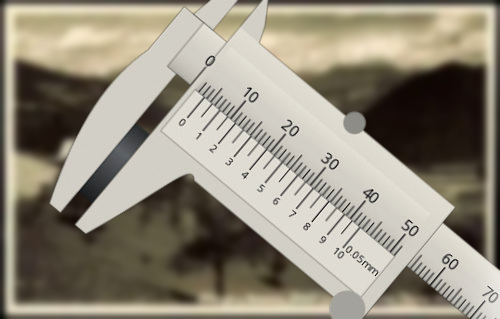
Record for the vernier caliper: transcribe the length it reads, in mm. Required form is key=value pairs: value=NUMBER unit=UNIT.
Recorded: value=3.5 unit=mm
